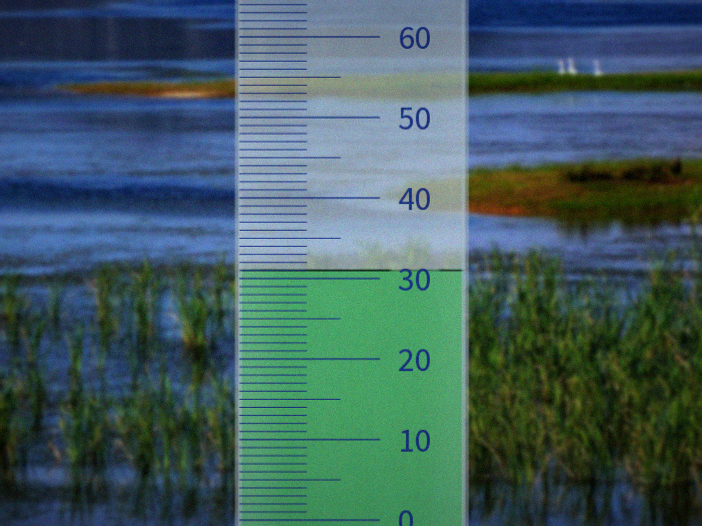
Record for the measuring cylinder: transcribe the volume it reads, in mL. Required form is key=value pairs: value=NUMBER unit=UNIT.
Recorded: value=31 unit=mL
